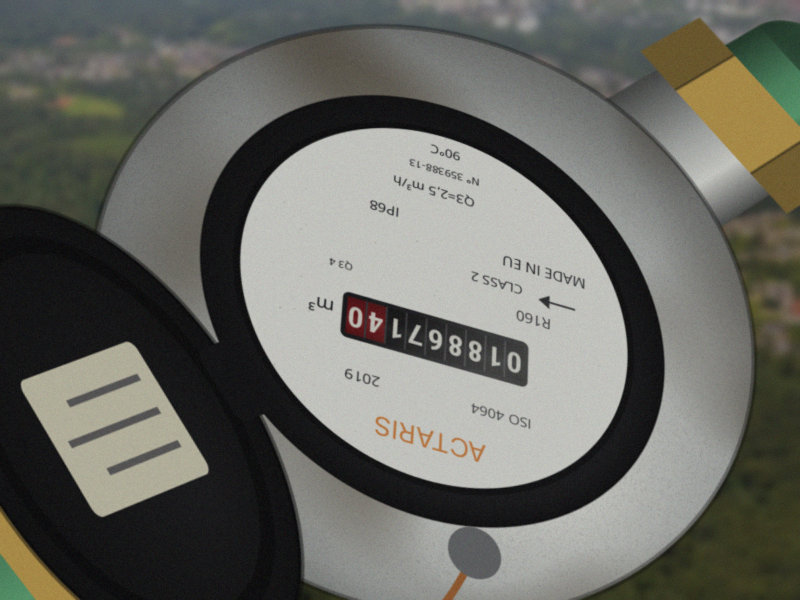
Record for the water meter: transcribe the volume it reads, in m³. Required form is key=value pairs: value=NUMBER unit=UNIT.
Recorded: value=188671.40 unit=m³
